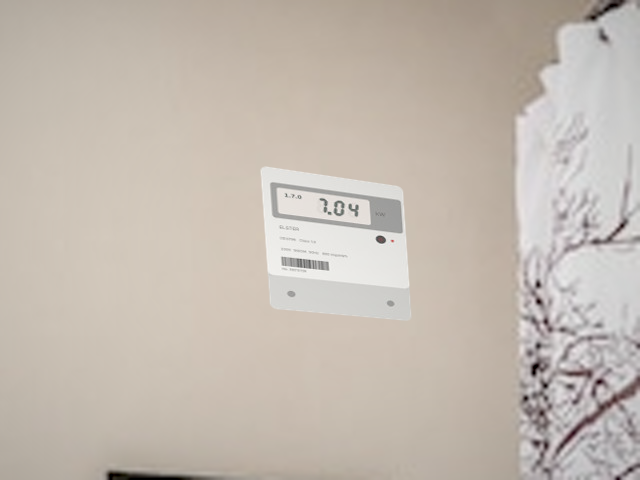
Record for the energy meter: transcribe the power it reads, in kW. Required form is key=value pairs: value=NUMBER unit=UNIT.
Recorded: value=7.04 unit=kW
